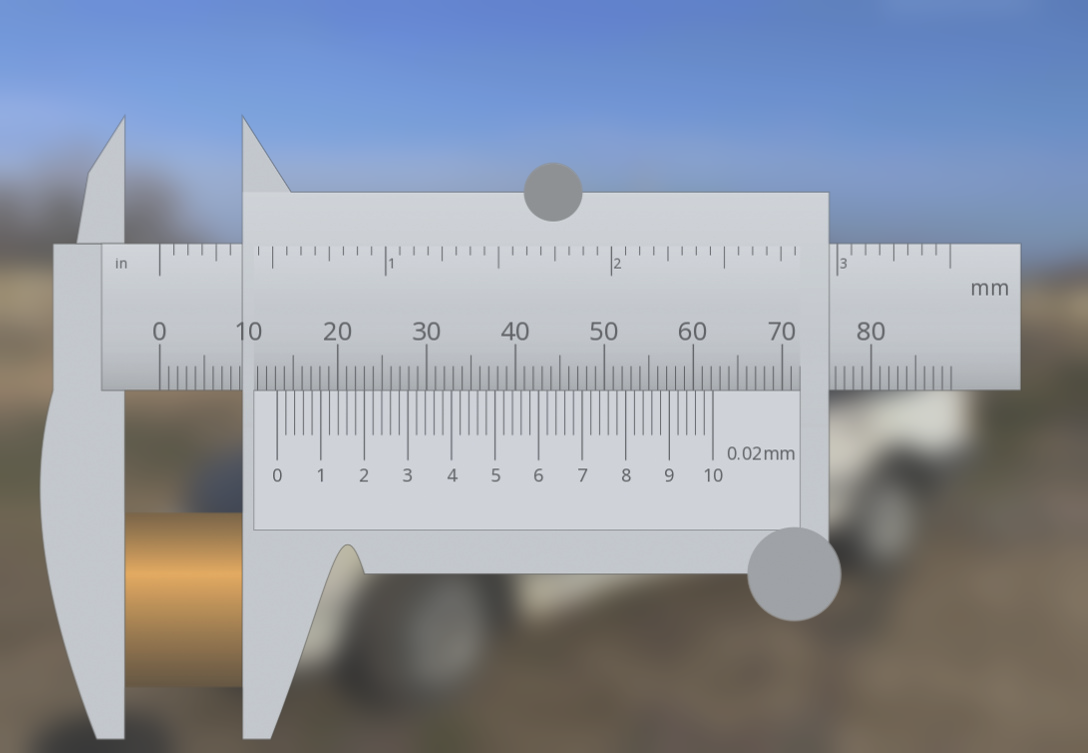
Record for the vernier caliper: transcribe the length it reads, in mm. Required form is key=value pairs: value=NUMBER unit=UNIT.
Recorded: value=13.2 unit=mm
